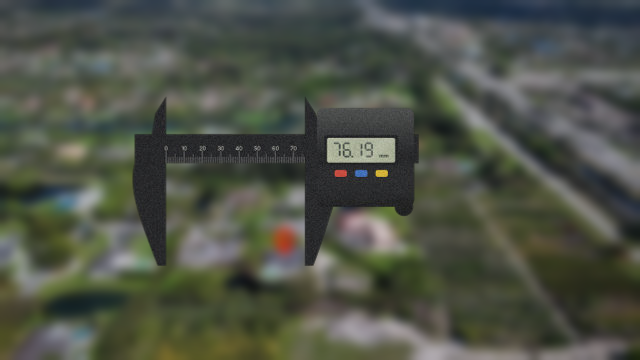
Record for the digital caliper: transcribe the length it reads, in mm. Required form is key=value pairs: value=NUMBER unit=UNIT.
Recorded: value=76.19 unit=mm
